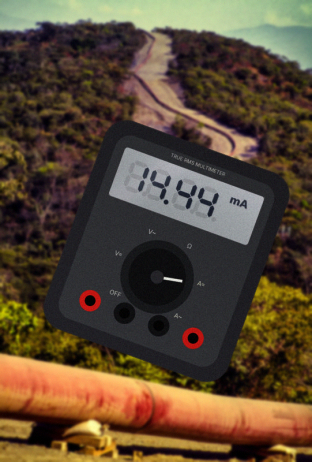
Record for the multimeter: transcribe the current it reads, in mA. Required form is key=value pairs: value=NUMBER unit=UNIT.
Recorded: value=14.44 unit=mA
